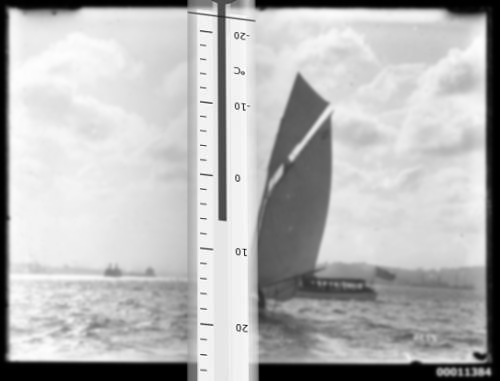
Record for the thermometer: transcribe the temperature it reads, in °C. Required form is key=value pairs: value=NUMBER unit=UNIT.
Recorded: value=6 unit=°C
